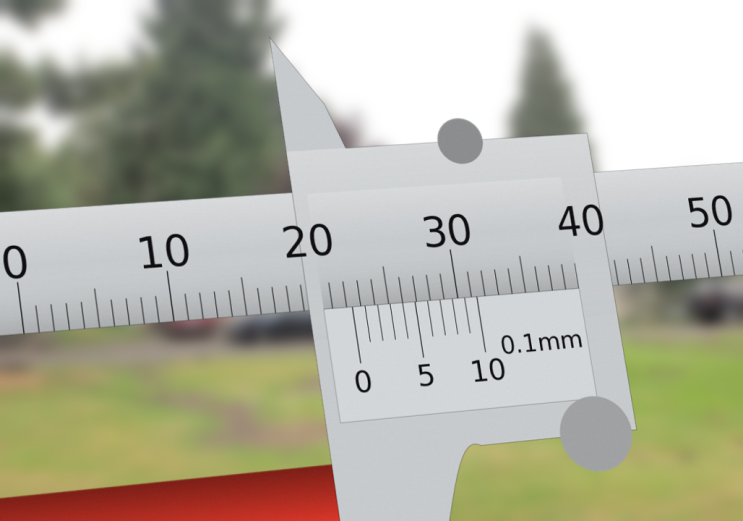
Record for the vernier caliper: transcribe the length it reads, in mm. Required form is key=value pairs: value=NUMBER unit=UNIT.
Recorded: value=22.4 unit=mm
